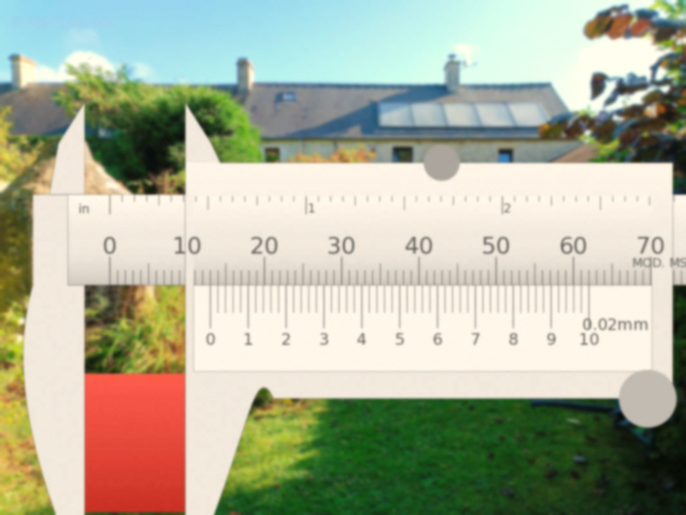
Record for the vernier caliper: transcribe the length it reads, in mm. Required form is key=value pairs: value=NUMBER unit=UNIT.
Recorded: value=13.0 unit=mm
